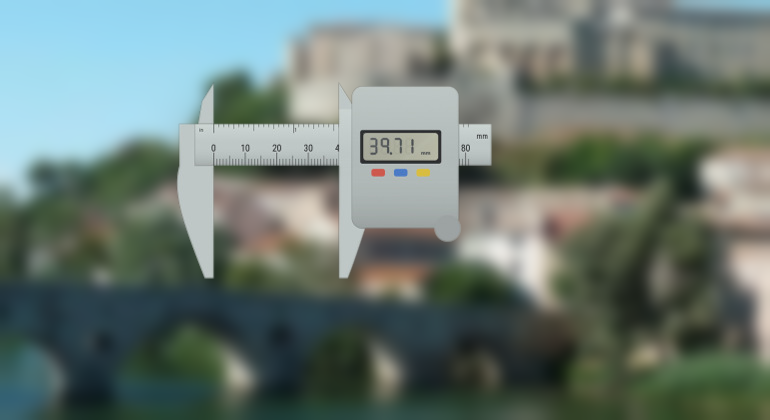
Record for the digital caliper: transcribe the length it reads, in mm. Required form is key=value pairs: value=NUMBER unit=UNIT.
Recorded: value=39.71 unit=mm
